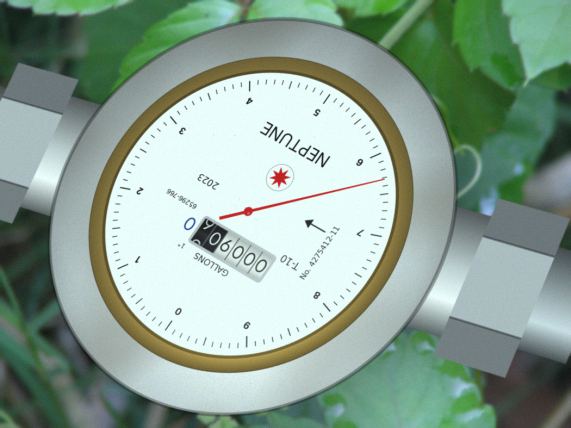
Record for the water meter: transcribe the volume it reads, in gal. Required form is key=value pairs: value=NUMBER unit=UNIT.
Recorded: value=9056.3 unit=gal
